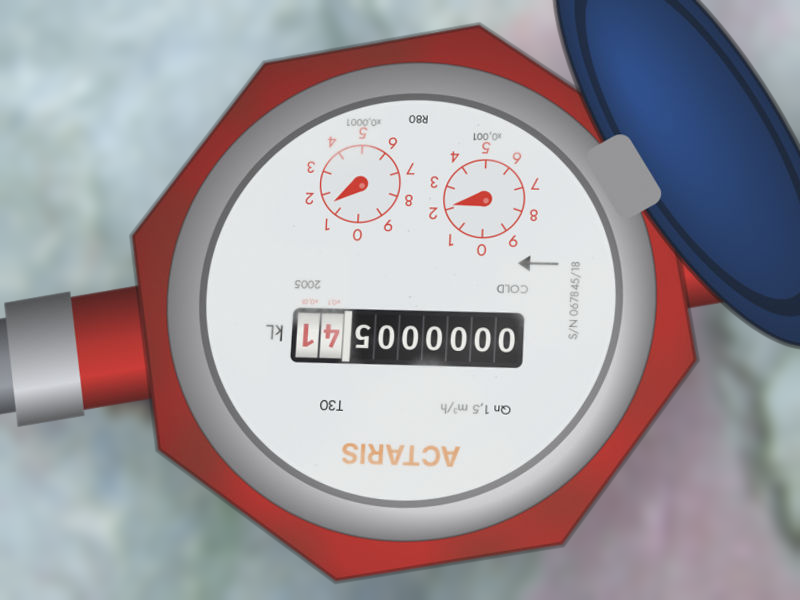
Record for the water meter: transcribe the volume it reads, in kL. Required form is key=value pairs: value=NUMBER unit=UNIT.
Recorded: value=5.4121 unit=kL
